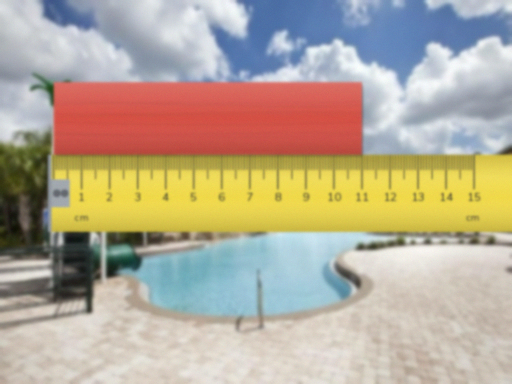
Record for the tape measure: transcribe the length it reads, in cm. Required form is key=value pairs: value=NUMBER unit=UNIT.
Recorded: value=11 unit=cm
